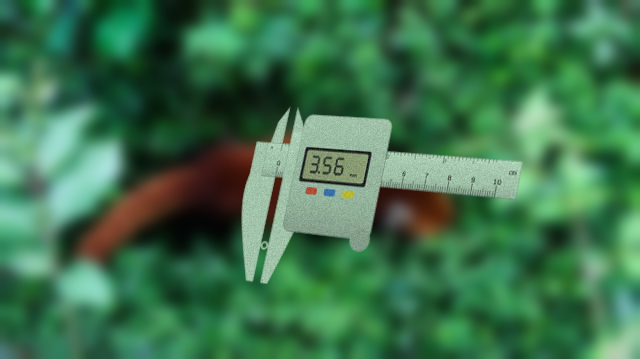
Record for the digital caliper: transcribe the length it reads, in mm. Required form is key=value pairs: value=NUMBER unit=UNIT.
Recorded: value=3.56 unit=mm
